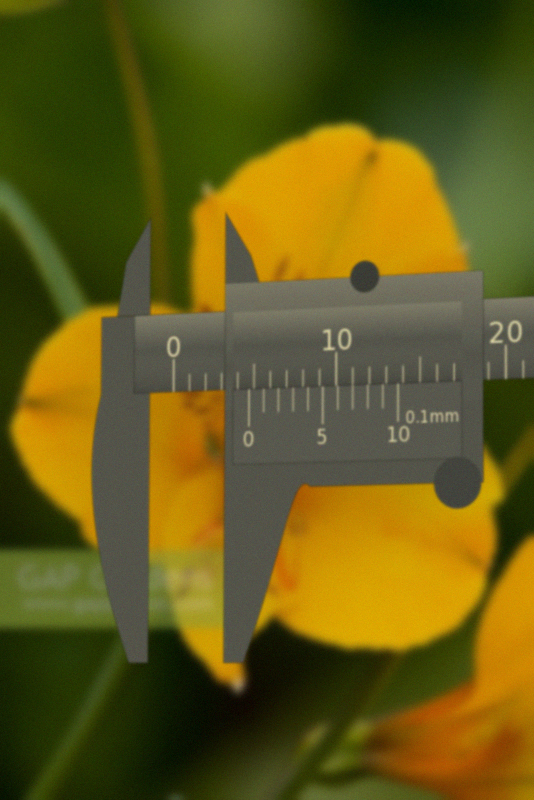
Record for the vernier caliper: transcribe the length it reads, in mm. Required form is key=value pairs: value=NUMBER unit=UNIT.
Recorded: value=4.7 unit=mm
